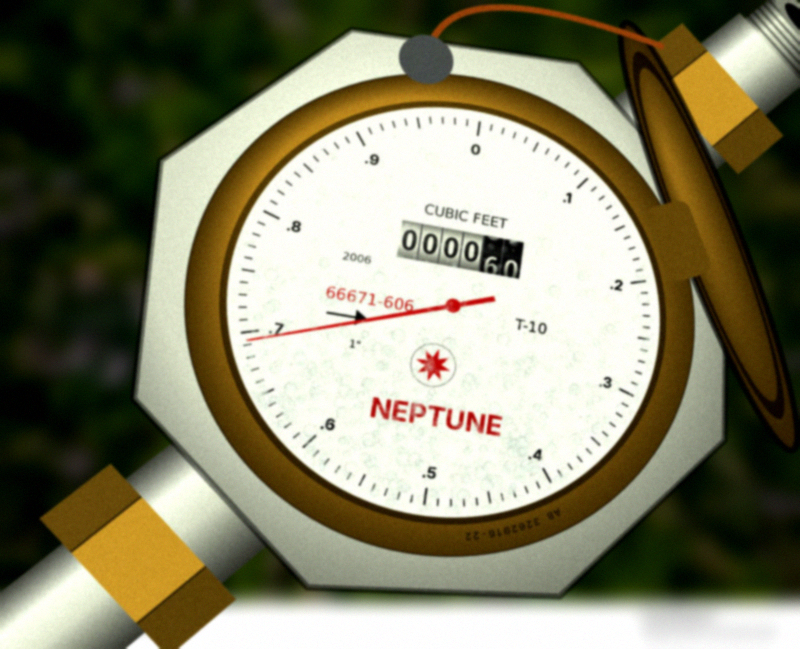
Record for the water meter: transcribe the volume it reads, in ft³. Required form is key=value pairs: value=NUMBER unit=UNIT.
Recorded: value=59.69 unit=ft³
